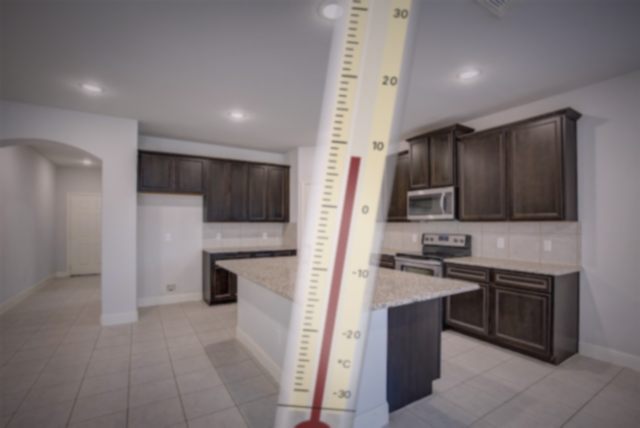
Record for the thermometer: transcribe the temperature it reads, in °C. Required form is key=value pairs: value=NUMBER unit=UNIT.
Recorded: value=8 unit=°C
